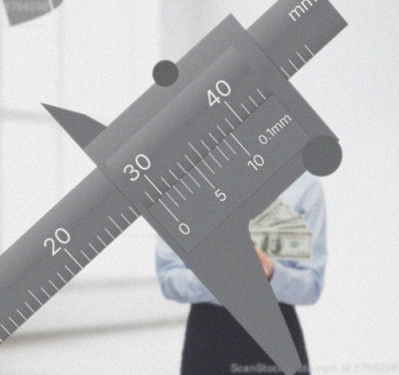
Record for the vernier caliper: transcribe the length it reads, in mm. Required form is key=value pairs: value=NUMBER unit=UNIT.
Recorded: value=29.5 unit=mm
